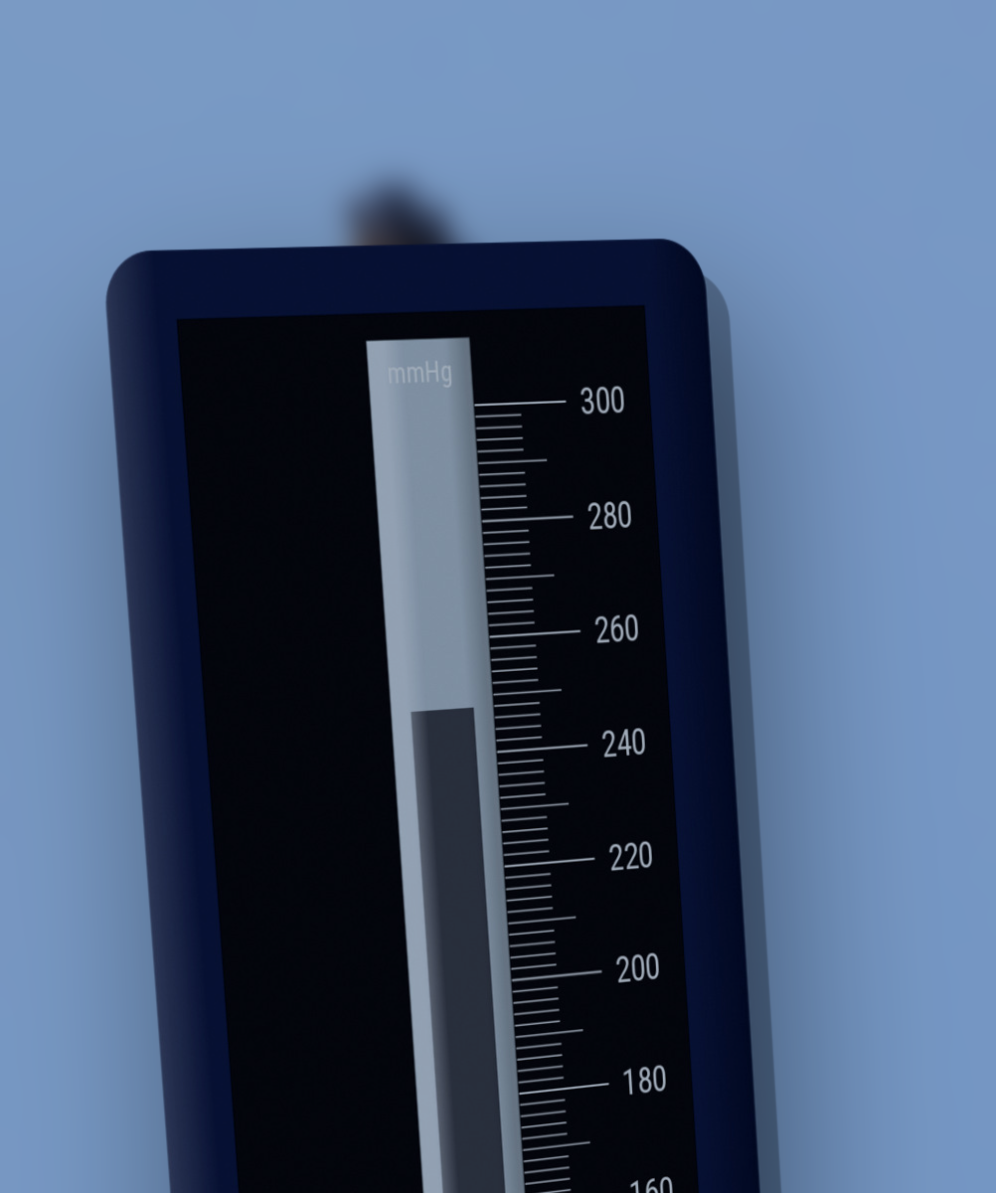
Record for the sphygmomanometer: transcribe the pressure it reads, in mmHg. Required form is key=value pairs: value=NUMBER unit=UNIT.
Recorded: value=248 unit=mmHg
